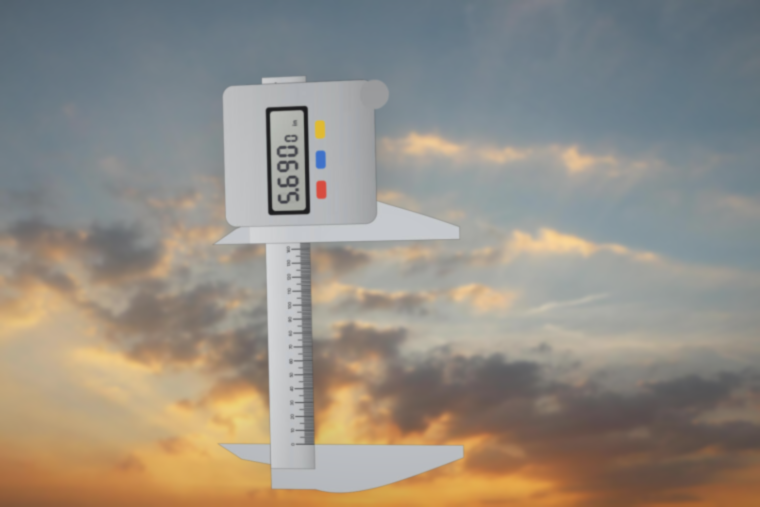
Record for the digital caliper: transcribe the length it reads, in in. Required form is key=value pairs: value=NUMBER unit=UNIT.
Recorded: value=5.6900 unit=in
